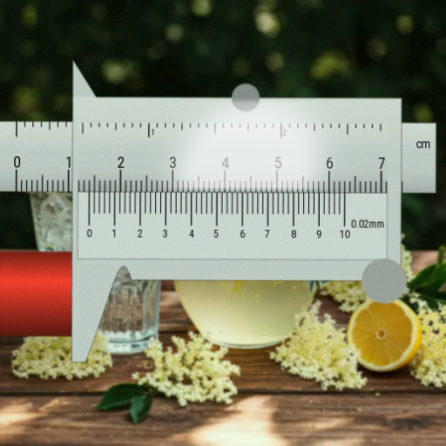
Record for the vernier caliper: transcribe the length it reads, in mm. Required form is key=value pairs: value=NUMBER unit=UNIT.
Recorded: value=14.0 unit=mm
